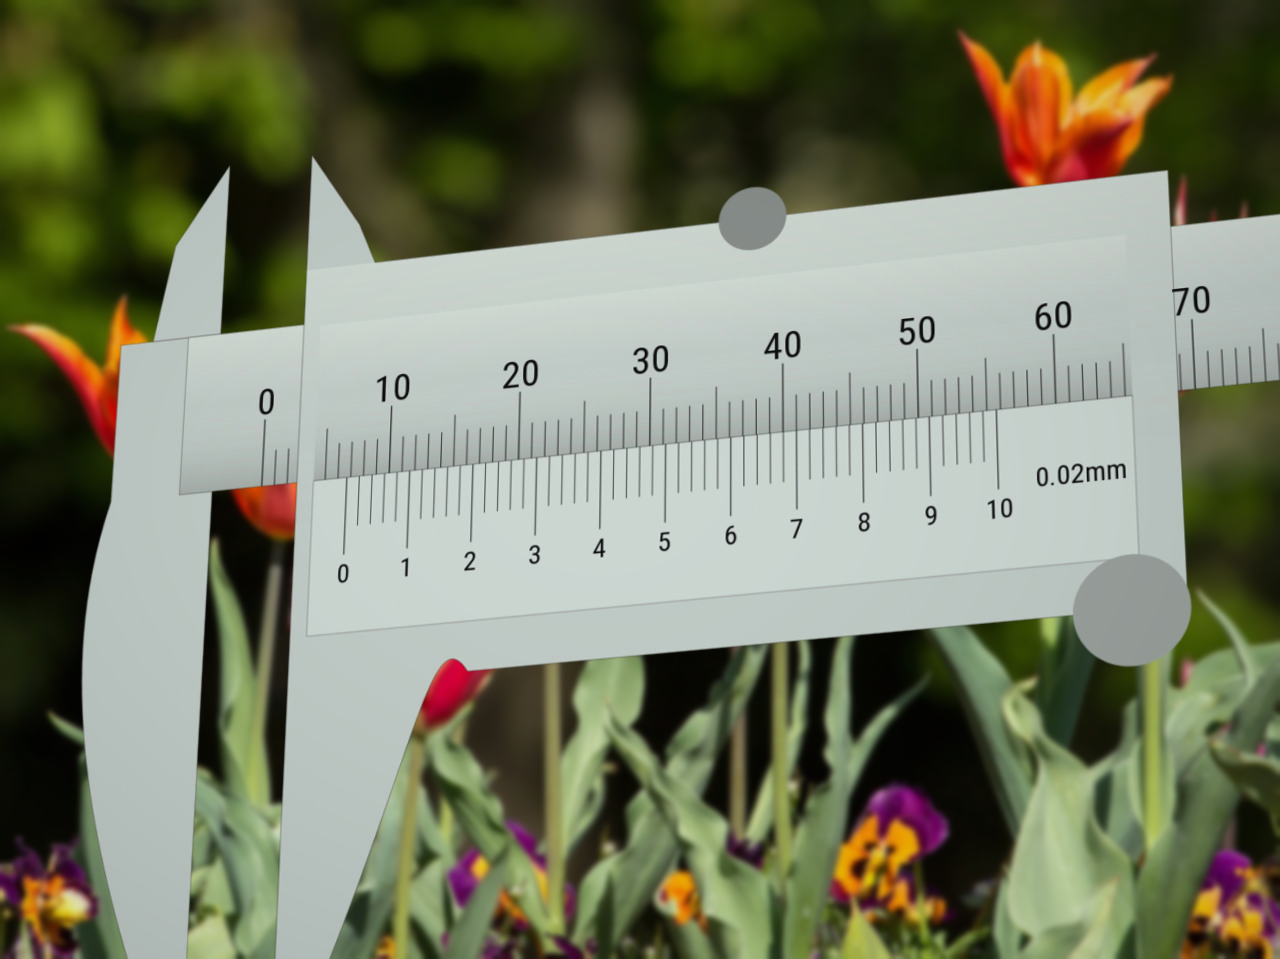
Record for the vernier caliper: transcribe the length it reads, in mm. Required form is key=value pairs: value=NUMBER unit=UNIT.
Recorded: value=6.7 unit=mm
